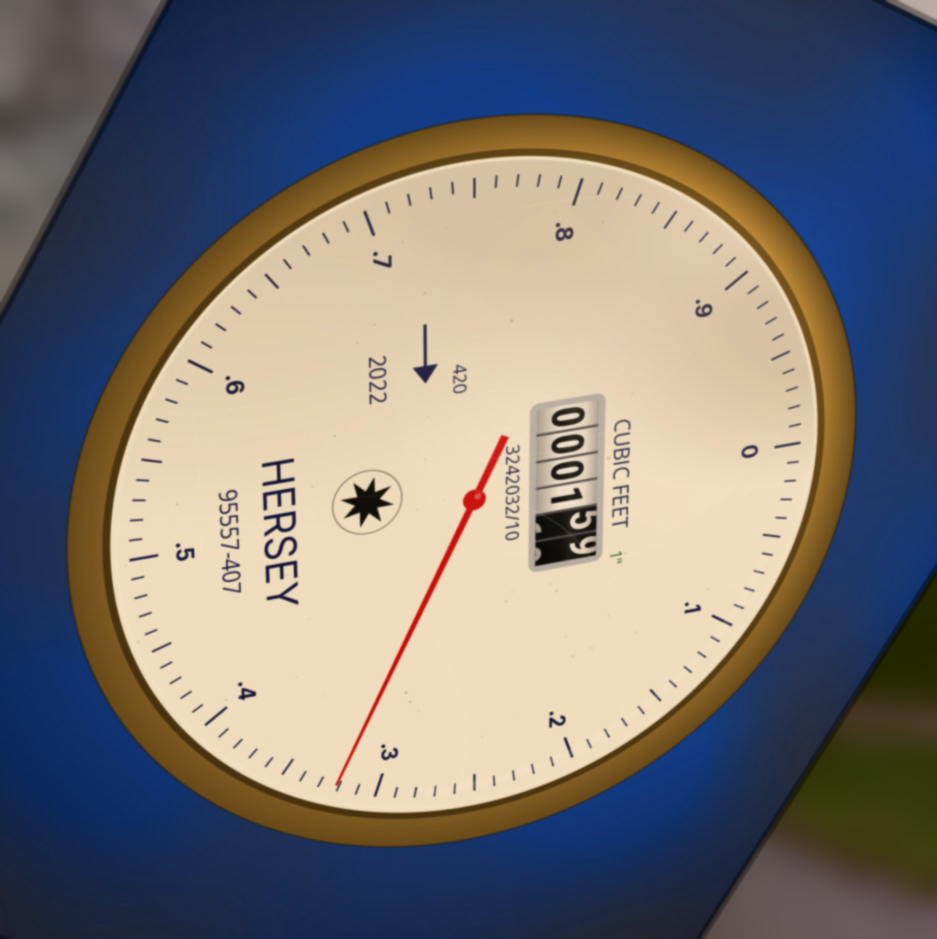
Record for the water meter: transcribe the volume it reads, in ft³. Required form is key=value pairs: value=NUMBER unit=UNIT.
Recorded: value=159.32 unit=ft³
